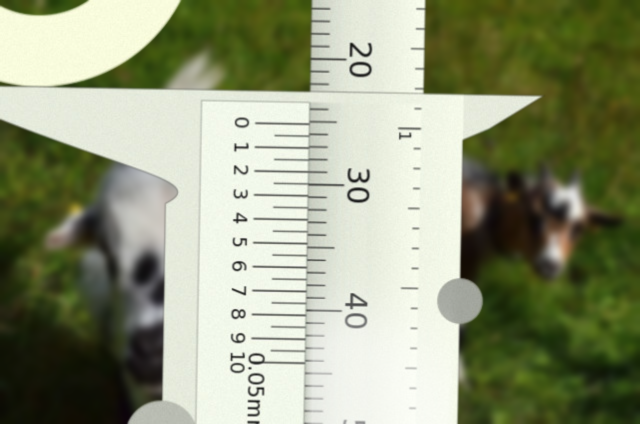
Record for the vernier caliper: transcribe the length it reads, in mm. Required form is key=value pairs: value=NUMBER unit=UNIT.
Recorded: value=25.2 unit=mm
